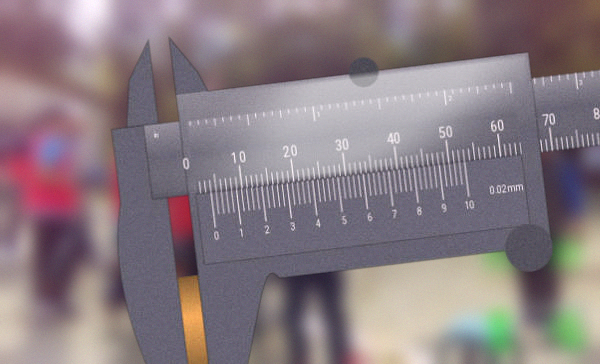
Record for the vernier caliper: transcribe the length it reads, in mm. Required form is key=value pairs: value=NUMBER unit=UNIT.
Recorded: value=4.0 unit=mm
